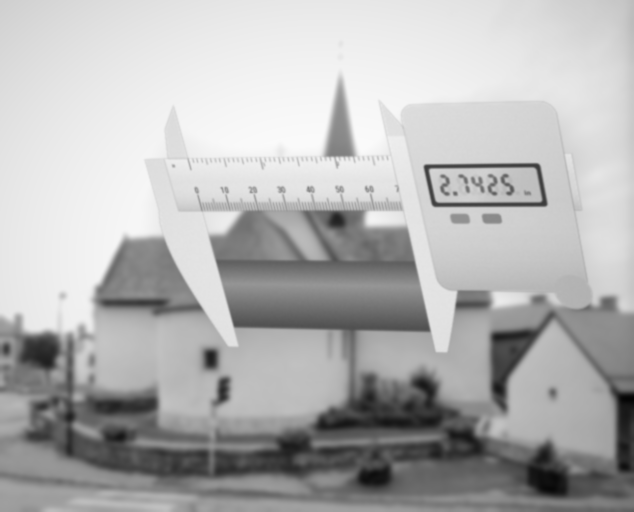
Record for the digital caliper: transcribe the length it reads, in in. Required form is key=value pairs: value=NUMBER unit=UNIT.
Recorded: value=2.7425 unit=in
